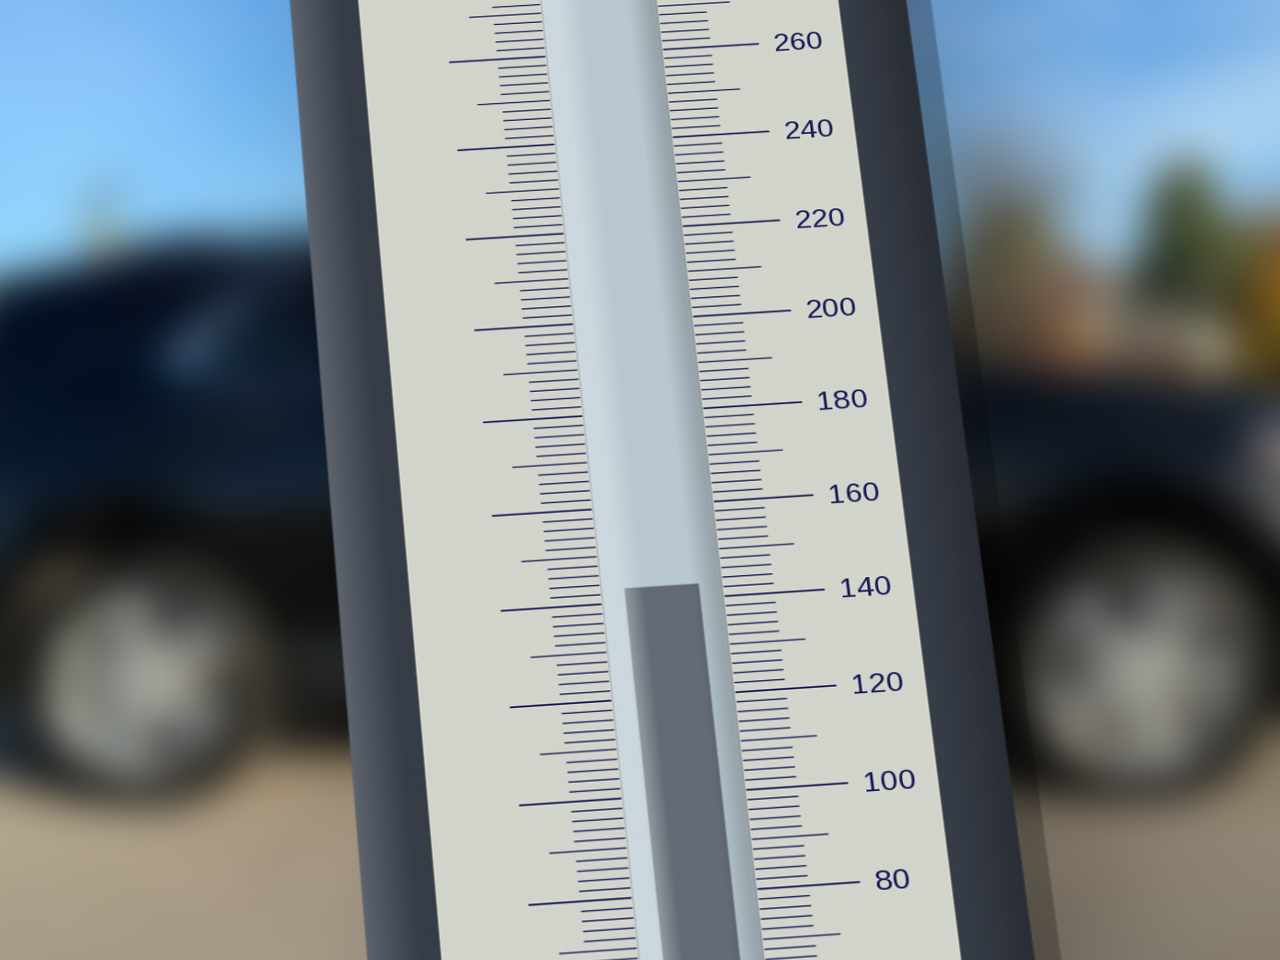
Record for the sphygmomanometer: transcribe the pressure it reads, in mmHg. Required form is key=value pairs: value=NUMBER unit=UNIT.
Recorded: value=143 unit=mmHg
